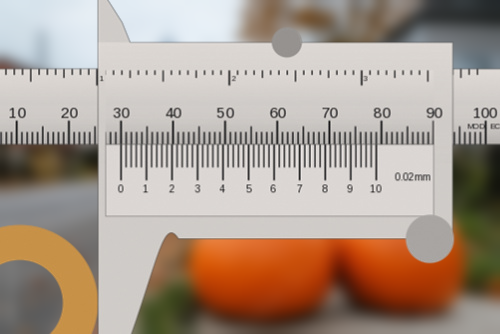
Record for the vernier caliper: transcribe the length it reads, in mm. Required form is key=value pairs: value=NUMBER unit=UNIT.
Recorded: value=30.0 unit=mm
